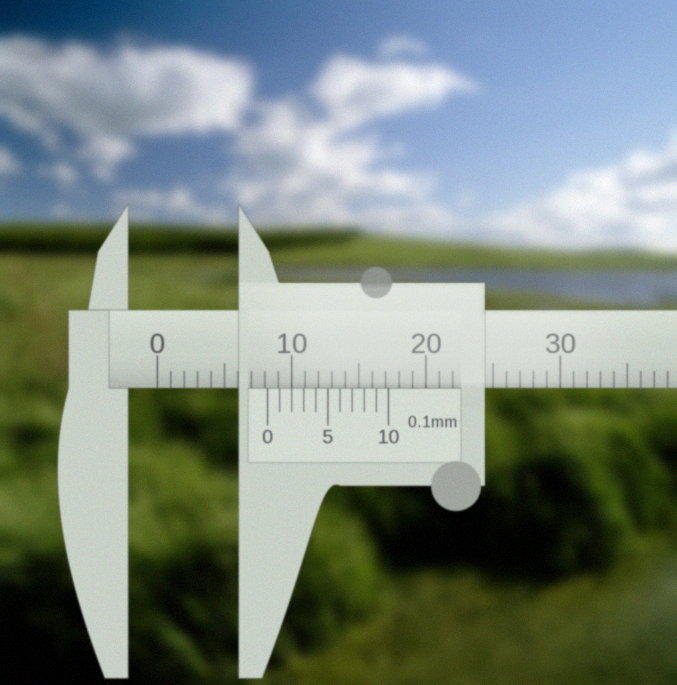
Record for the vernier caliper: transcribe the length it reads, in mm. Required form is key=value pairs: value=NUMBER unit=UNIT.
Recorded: value=8.2 unit=mm
